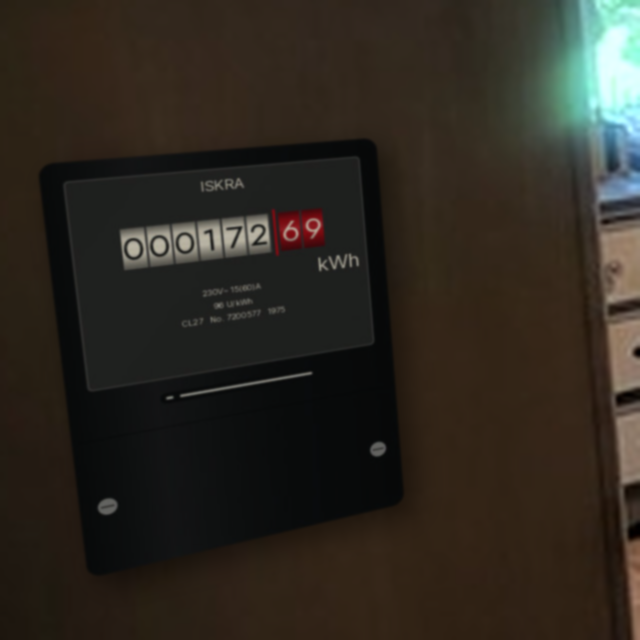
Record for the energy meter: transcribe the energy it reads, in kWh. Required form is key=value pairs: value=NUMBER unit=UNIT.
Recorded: value=172.69 unit=kWh
